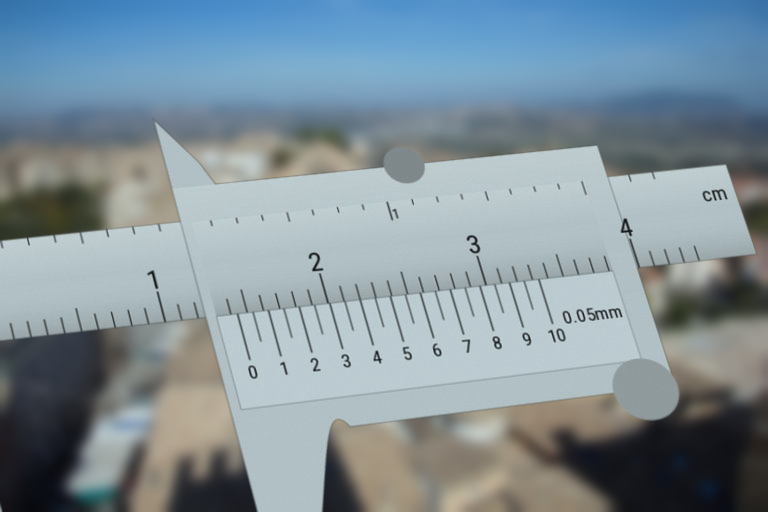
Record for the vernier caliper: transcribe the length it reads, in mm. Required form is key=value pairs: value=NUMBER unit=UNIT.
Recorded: value=14.4 unit=mm
